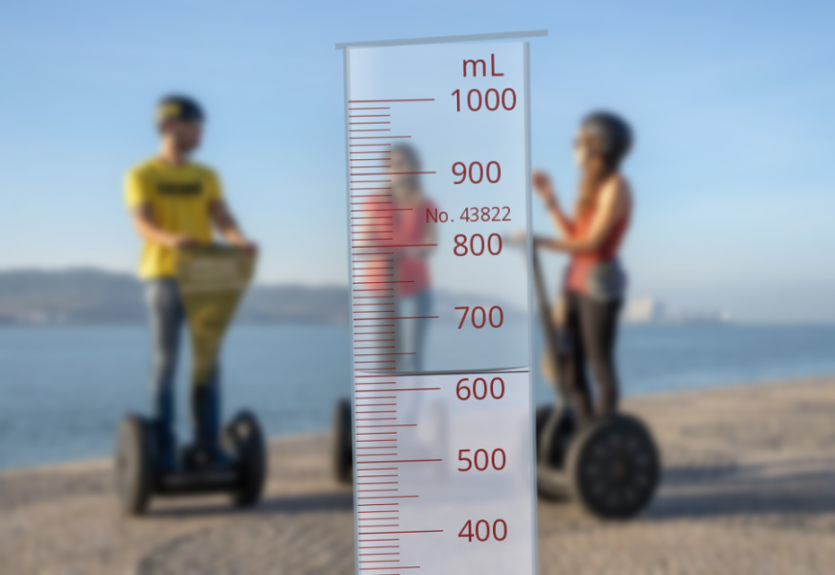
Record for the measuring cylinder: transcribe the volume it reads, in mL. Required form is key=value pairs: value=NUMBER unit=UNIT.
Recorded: value=620 unit=mL
